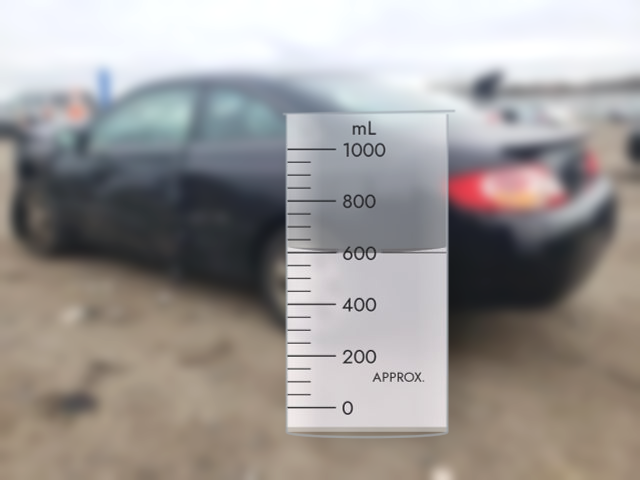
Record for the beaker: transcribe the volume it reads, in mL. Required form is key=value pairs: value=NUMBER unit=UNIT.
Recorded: value=600 unit=mL
